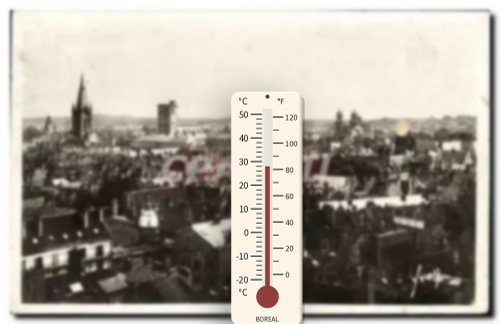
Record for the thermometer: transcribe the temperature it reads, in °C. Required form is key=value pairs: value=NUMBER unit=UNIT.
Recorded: value=28 unit=°C
